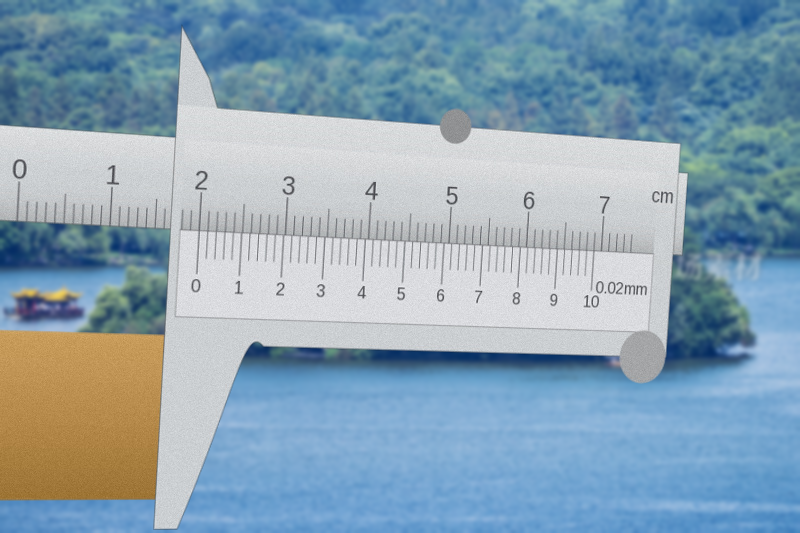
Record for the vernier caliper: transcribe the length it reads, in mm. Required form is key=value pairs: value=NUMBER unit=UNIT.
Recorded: value=20.0 unit=mm
